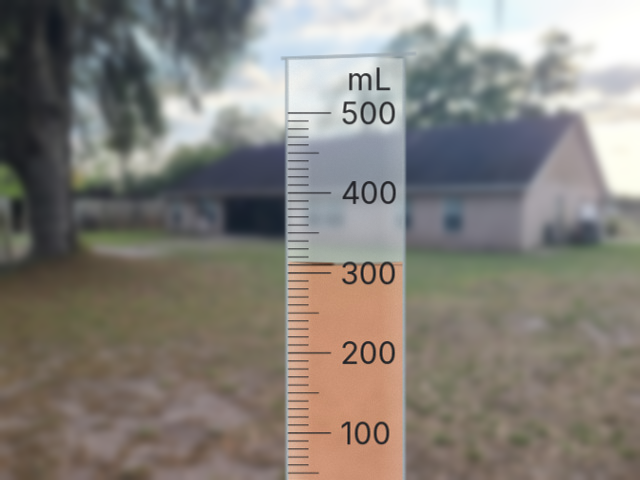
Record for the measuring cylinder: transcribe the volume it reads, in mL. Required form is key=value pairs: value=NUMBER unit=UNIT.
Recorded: value=310 unit=mL
